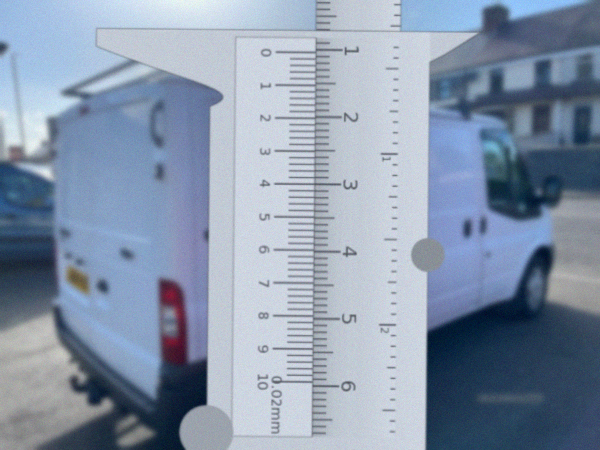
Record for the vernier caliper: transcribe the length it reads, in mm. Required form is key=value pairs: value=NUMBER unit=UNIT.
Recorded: value=10.4 unit=mm
